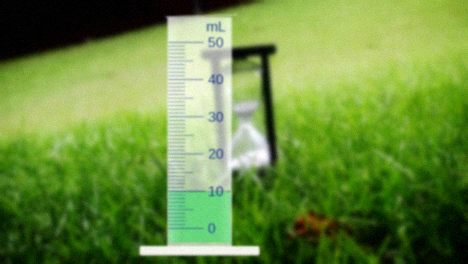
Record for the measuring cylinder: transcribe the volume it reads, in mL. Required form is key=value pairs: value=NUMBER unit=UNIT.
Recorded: value=10 unit=mL
